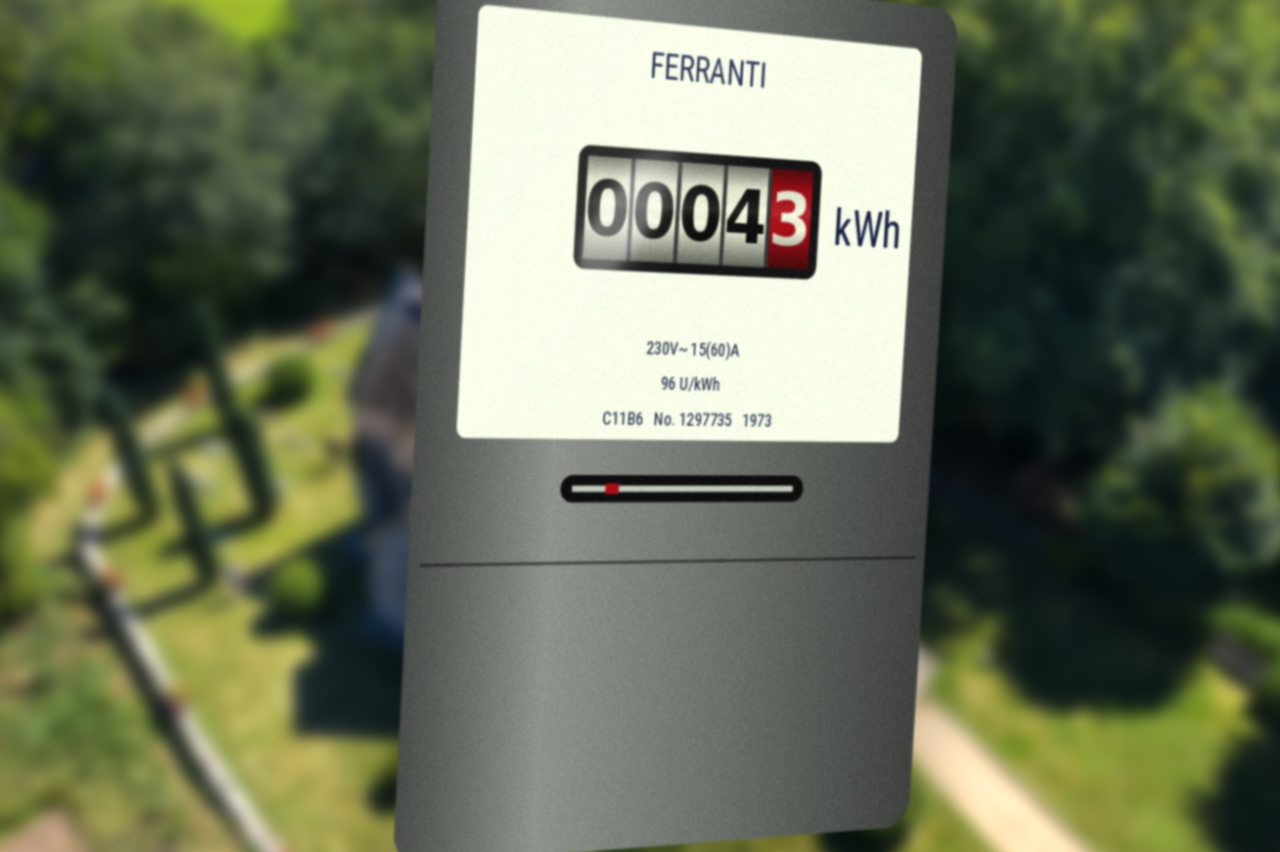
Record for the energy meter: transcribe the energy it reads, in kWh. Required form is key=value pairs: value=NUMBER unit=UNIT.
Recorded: value=4.3 unit=kWh
